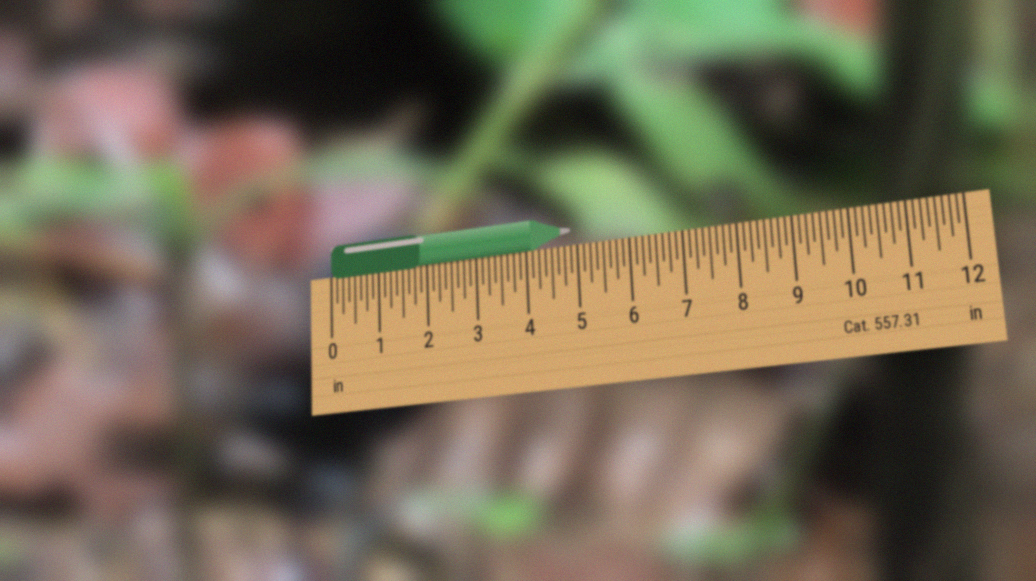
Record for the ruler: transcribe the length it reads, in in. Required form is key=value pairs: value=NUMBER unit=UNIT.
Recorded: value=4.875 unit=in
